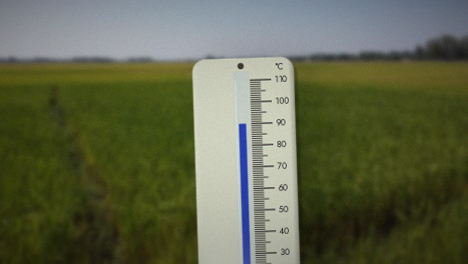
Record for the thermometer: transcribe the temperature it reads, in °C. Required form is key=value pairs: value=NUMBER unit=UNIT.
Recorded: value=90 unit=°C
